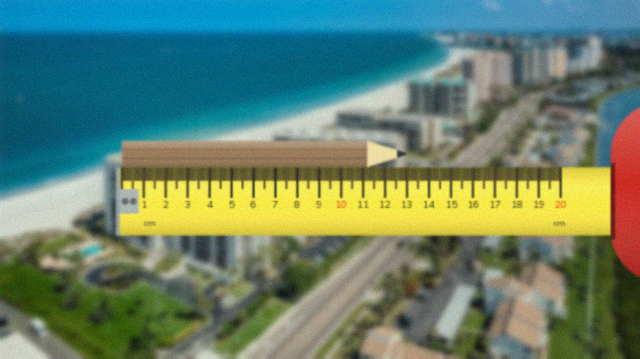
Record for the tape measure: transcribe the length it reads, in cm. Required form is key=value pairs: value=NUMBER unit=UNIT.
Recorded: value=13 unit=cm
